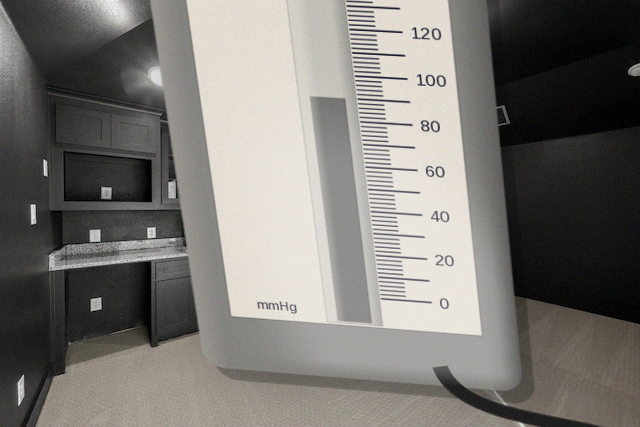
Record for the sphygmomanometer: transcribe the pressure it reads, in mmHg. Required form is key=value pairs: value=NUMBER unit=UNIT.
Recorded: value=90 unit=mmHg
